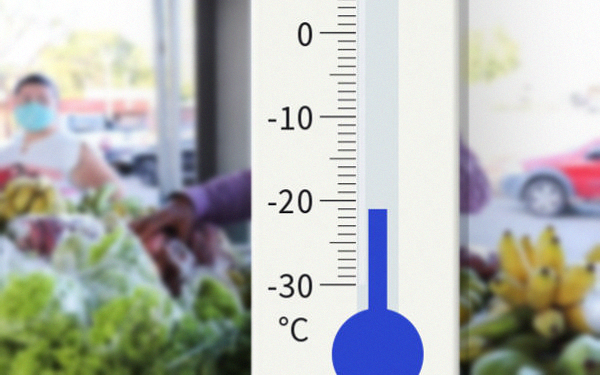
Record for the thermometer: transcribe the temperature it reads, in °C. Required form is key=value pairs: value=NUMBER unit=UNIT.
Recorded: value=-21 unit=°C
